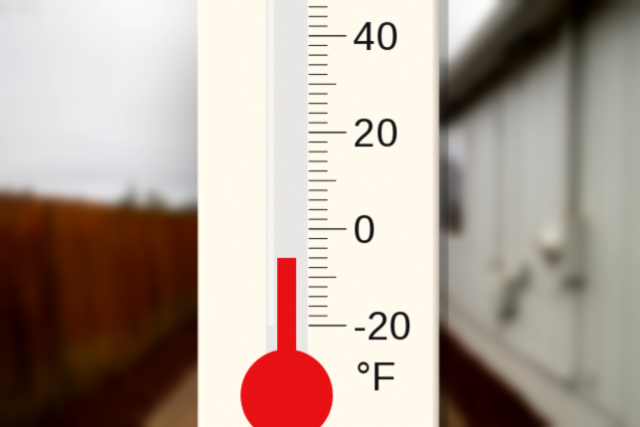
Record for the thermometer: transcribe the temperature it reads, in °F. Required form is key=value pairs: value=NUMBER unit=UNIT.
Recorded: value=-6 unit=°F
